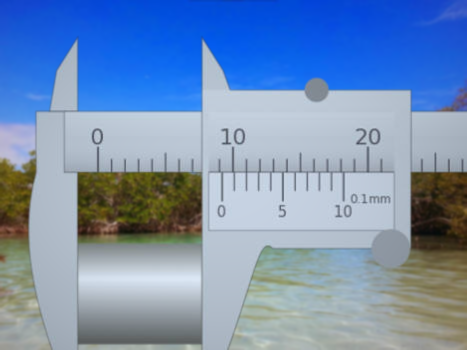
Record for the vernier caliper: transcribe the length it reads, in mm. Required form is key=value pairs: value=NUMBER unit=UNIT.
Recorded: value=9.2 unit=mm
